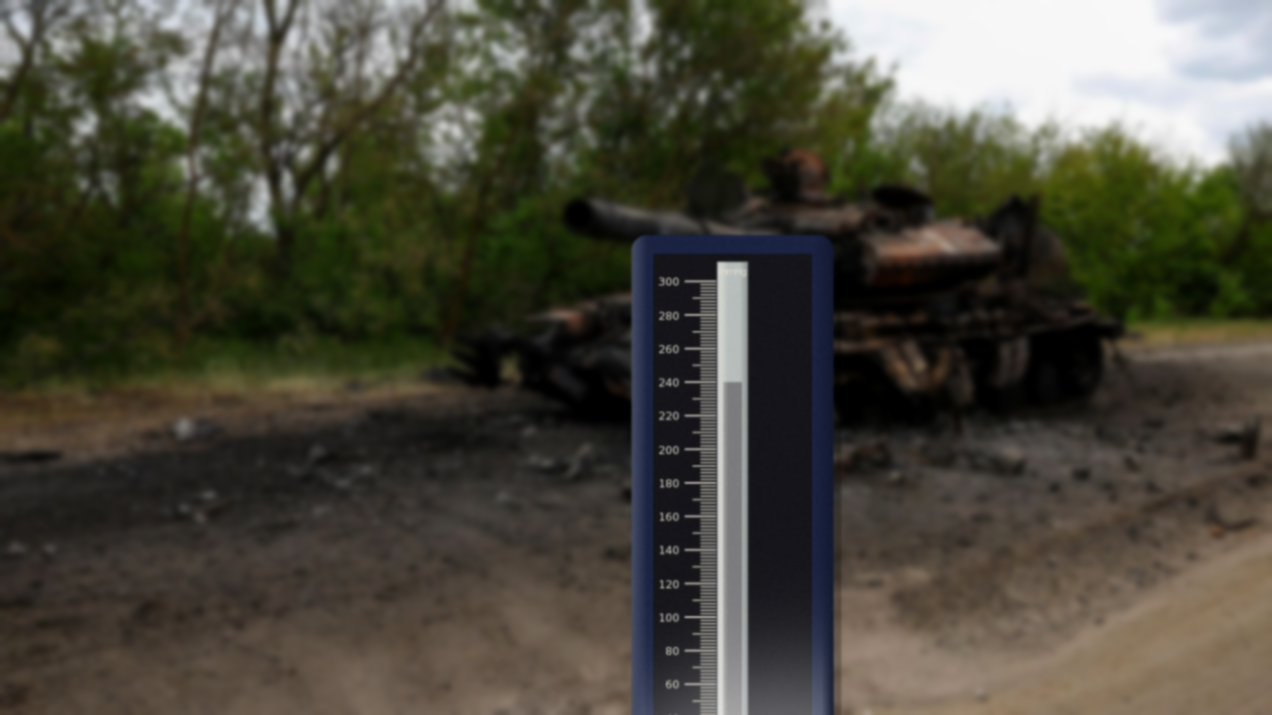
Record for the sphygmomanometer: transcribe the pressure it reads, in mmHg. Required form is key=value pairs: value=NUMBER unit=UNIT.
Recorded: value=240 unit=mmHg
